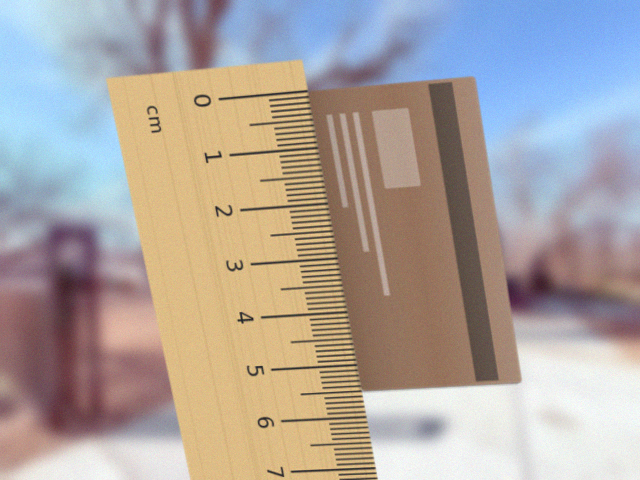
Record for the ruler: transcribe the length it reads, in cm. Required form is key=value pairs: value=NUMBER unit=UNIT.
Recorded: value=5.5 unit=cm
